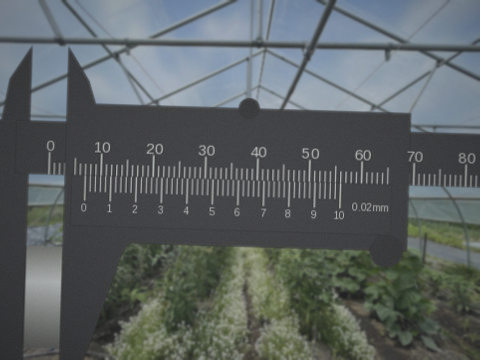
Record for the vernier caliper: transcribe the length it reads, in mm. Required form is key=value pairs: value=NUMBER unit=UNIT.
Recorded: value=7.0 unit=mm
